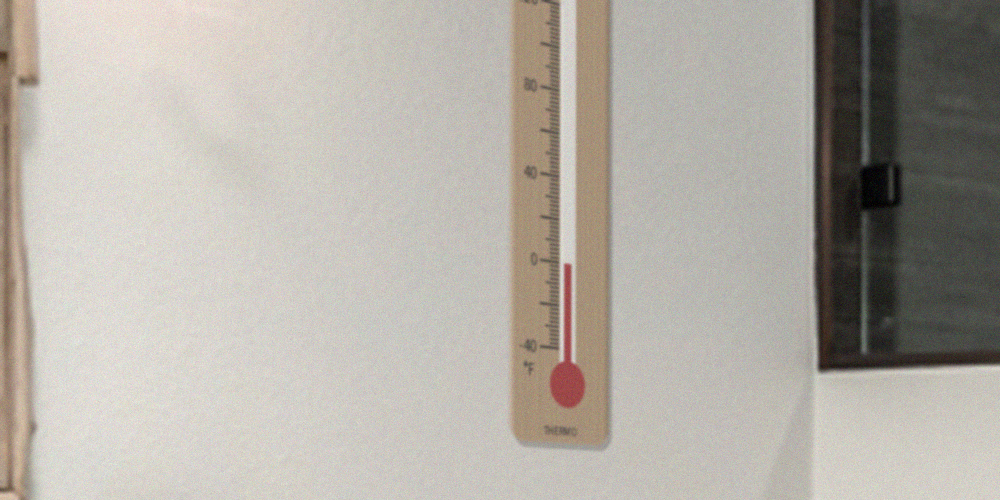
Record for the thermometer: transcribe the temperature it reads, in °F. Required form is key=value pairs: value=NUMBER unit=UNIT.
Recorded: value=0 unit=°F
